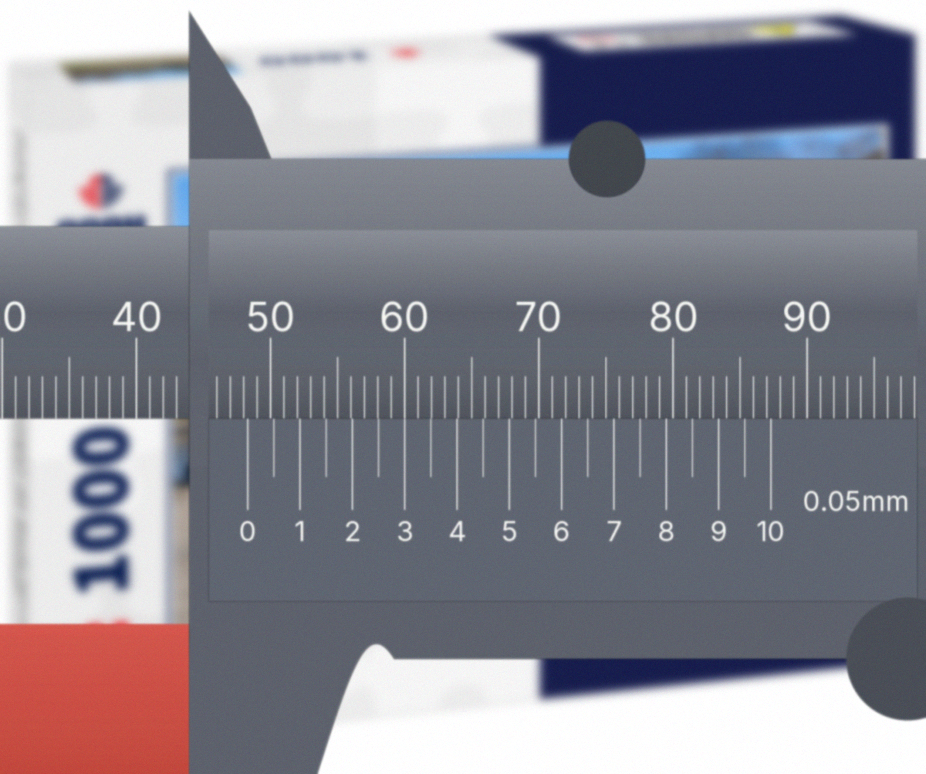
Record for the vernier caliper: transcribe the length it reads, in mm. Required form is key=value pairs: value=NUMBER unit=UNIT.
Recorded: value=48.3 unit=mm
